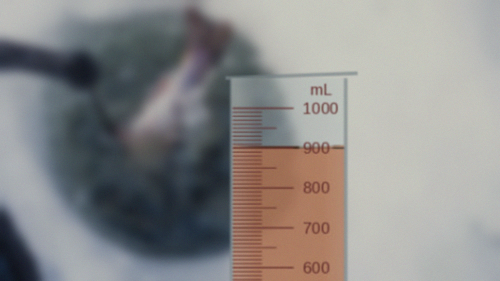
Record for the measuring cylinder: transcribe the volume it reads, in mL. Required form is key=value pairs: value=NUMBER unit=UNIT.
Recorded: value=900 unit=mL
